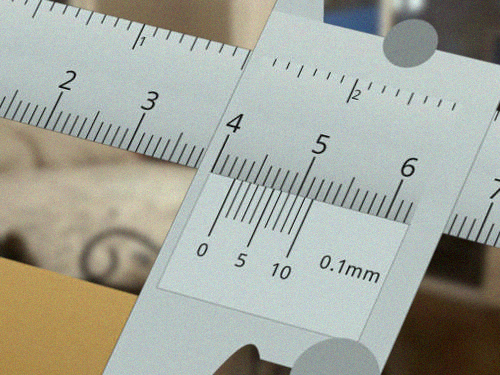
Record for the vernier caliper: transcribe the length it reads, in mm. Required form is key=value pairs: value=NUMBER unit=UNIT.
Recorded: value=42.8 unit=mm
